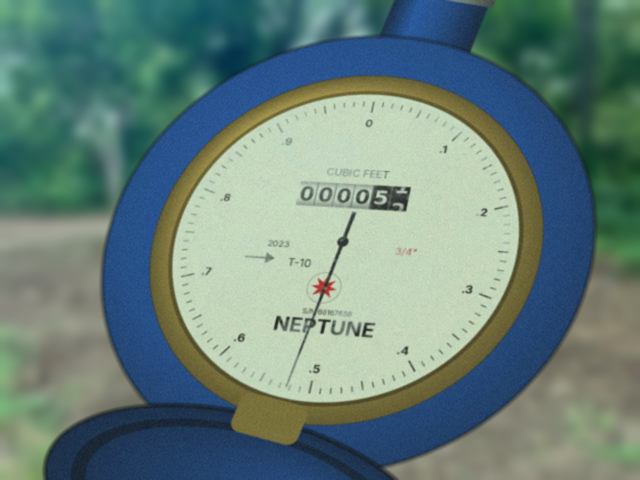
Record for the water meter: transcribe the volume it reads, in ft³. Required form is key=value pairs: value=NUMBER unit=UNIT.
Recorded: value=51.52 unit=ft³
